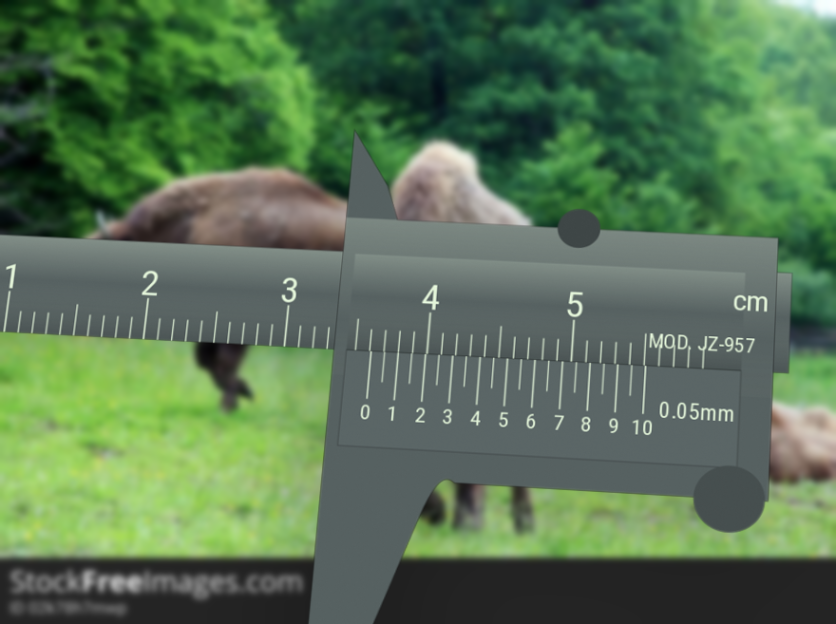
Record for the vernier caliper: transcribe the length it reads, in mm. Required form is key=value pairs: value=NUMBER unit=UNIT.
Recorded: value=36.1 unit=mm
